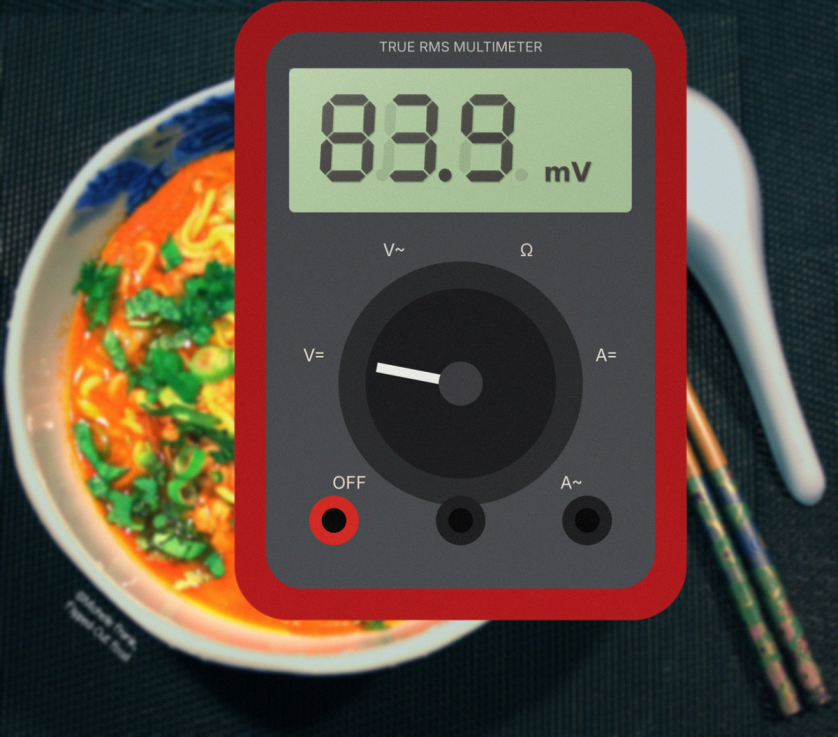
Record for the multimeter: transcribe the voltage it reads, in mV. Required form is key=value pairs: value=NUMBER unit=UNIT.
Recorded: value=83.9 unit=mV
